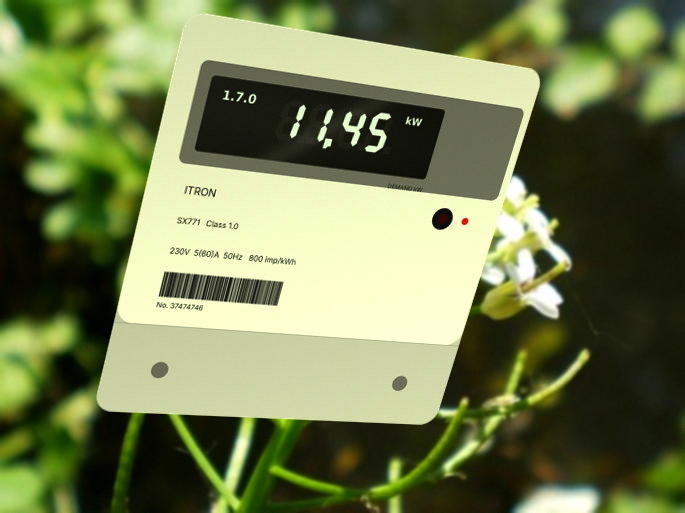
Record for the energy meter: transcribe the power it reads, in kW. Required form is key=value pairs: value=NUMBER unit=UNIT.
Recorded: value=11.45 unit=kW
